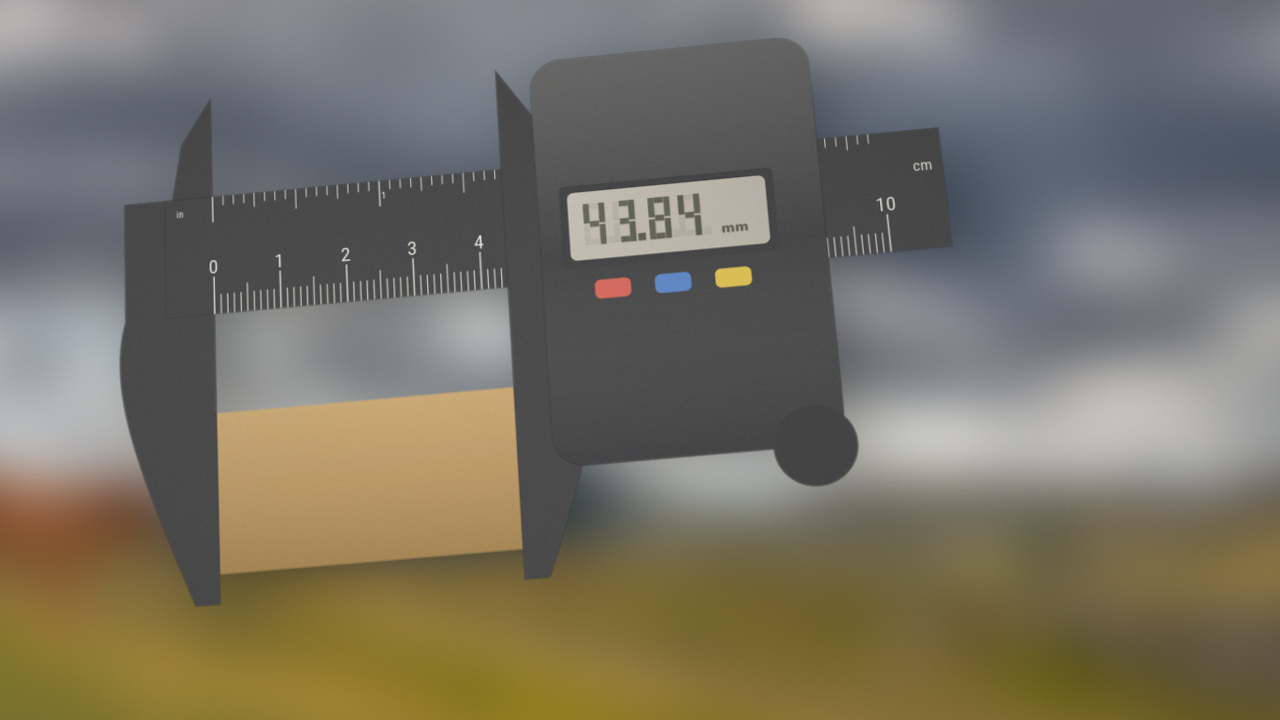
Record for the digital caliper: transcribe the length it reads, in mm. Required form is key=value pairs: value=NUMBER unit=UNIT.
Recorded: value=43.84 unit=mm
